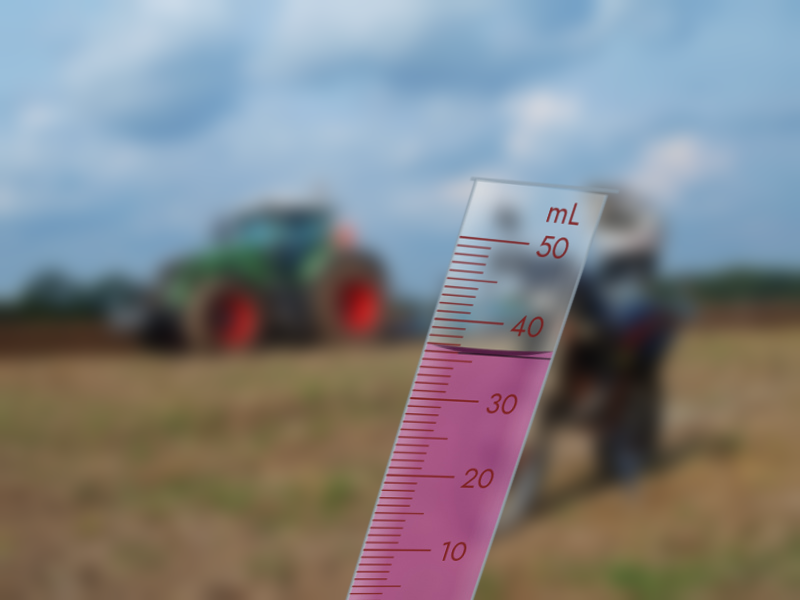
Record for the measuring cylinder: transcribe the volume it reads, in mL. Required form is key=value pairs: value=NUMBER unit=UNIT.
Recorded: value=36 unit=mL
